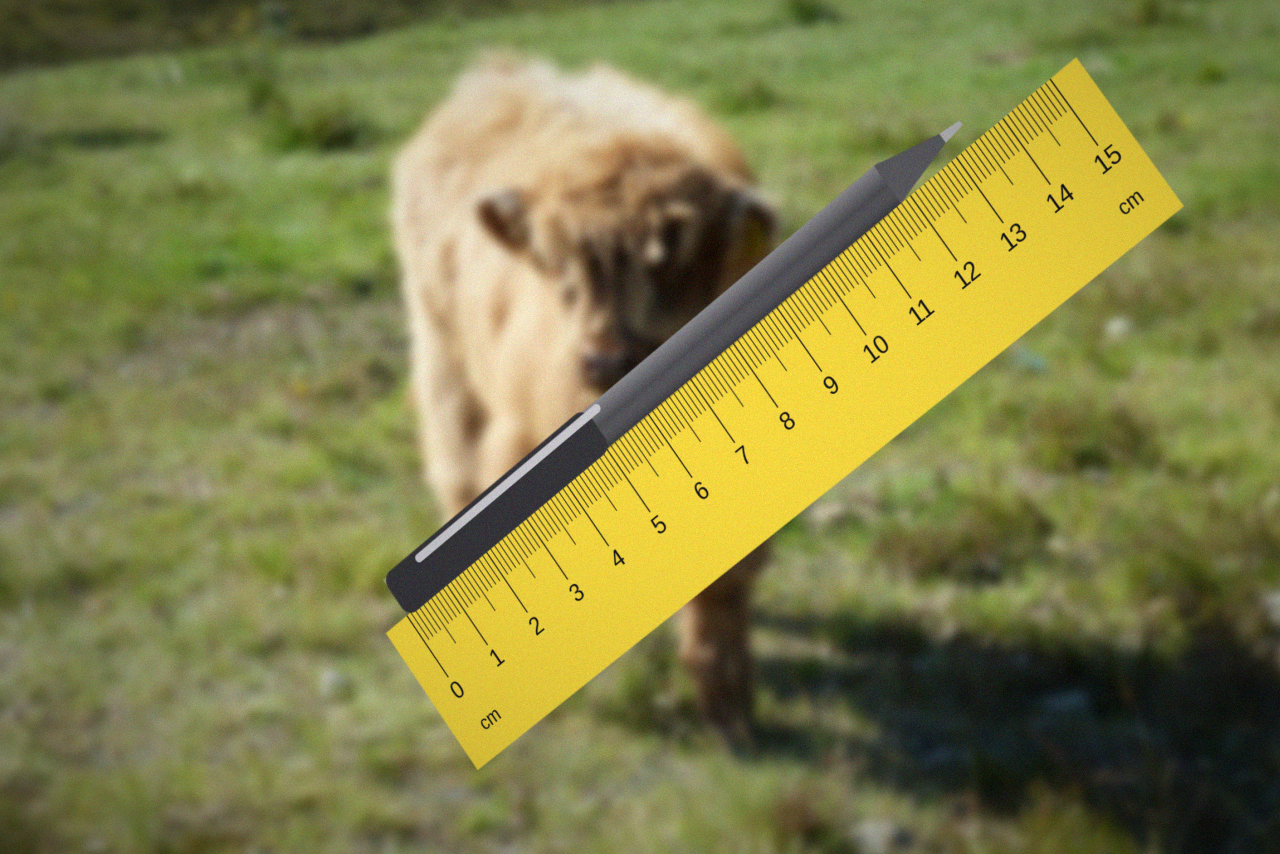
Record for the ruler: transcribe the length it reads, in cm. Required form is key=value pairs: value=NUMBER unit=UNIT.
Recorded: value=13.4 unit=cm
